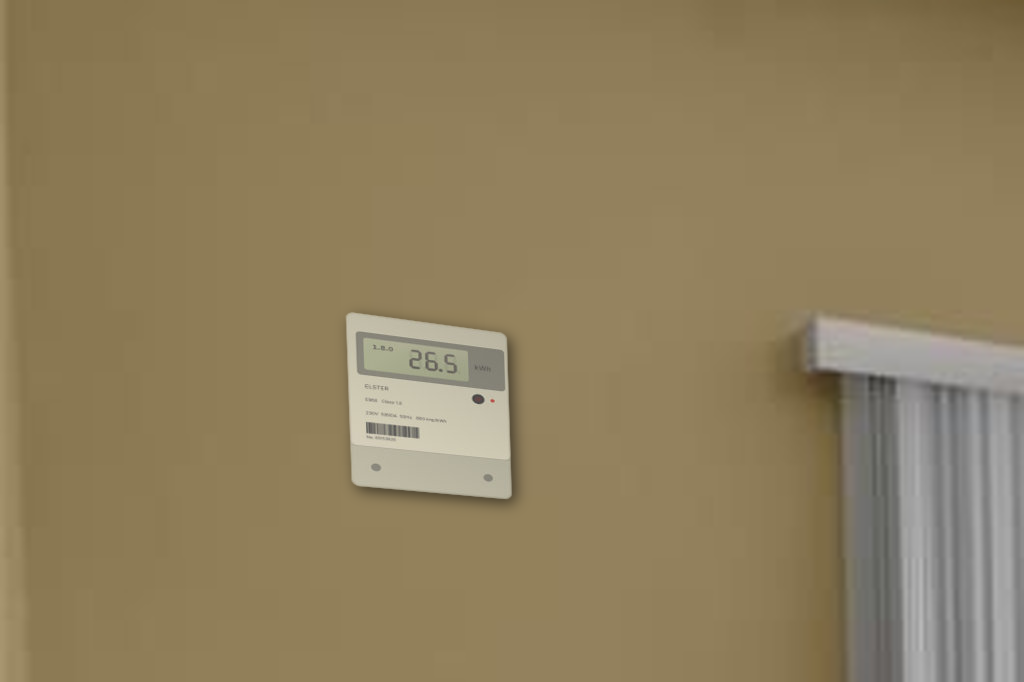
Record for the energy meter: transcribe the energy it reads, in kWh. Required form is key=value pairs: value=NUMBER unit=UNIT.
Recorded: value=26.5 unit=kWh
